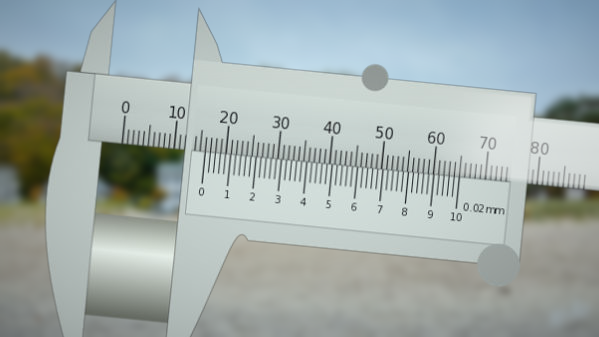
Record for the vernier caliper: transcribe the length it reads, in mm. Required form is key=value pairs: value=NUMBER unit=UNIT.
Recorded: value=16.0 unit=mm
